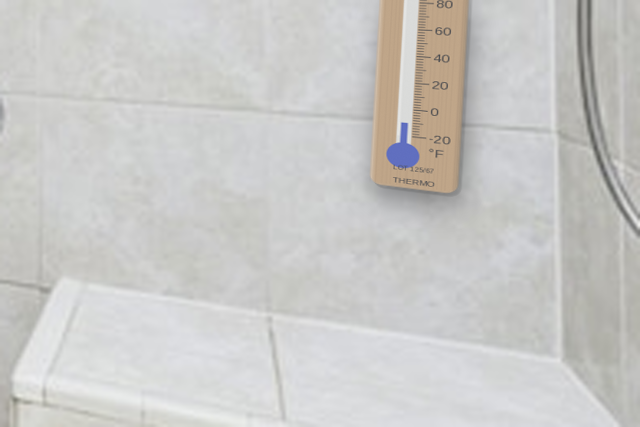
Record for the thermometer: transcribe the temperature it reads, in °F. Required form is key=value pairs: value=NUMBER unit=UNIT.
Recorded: value=-10 unit=°F
